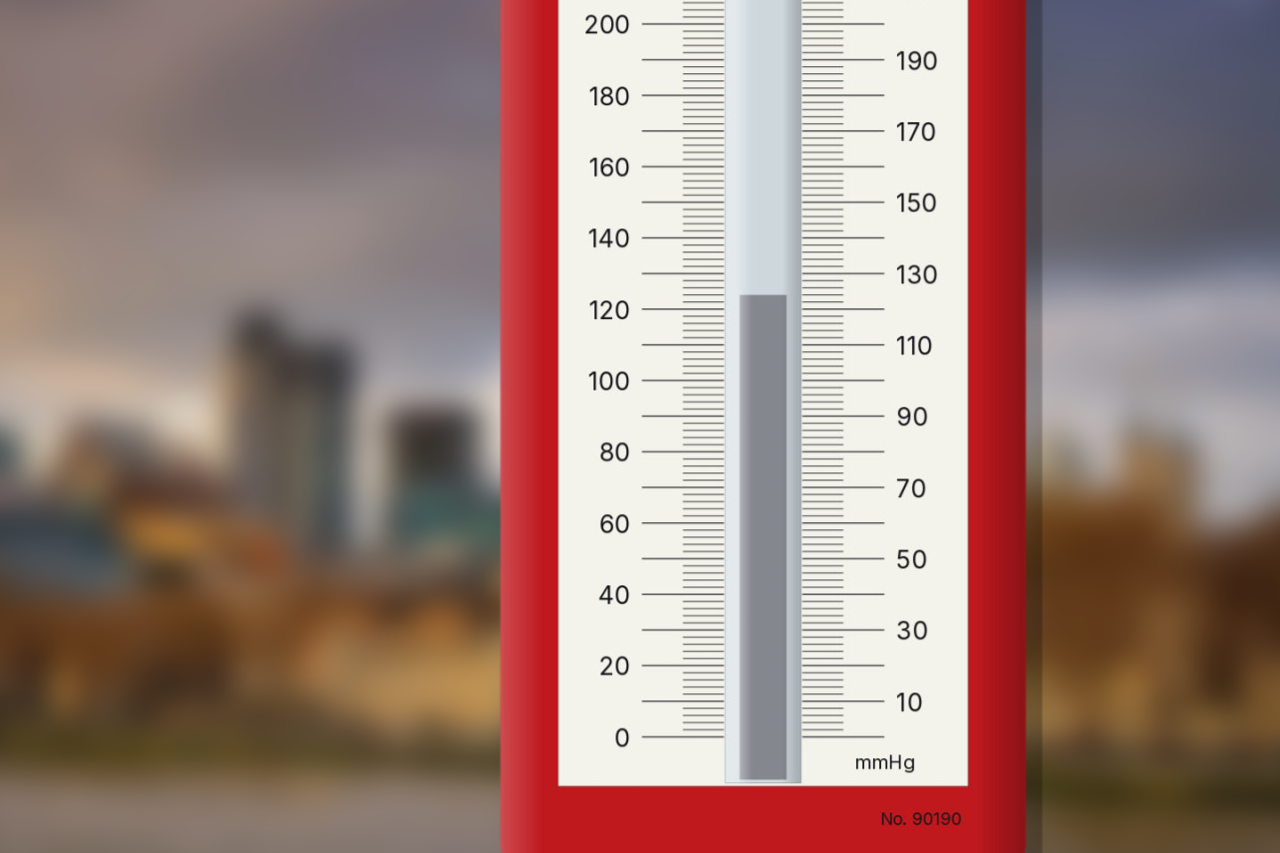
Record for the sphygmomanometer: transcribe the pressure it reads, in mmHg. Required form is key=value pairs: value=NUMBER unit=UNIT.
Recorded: value=124 unit=mmHg
